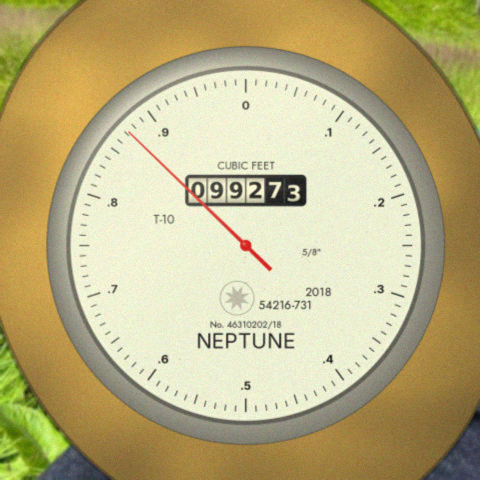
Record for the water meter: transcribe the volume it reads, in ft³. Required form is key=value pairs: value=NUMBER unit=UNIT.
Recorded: value=99272.87 unit=ft³
